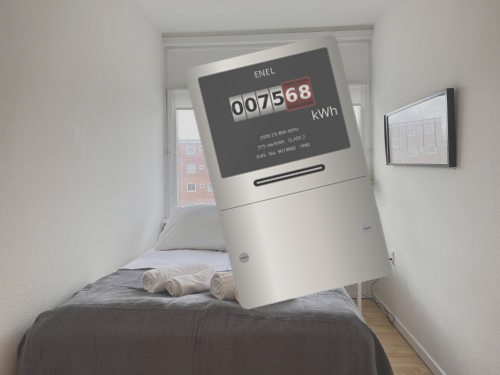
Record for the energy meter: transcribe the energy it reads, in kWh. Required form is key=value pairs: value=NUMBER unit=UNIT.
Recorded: value=75.68 unit=kWh
